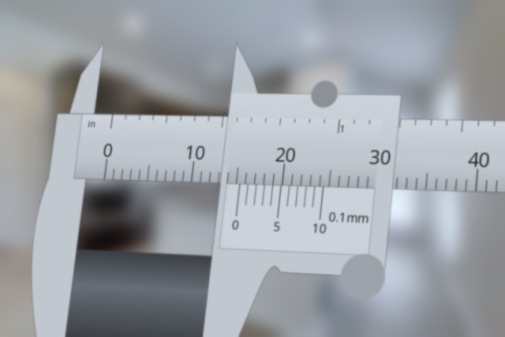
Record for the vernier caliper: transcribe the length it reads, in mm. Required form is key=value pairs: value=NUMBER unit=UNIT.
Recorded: value=15.4 unit=mm
